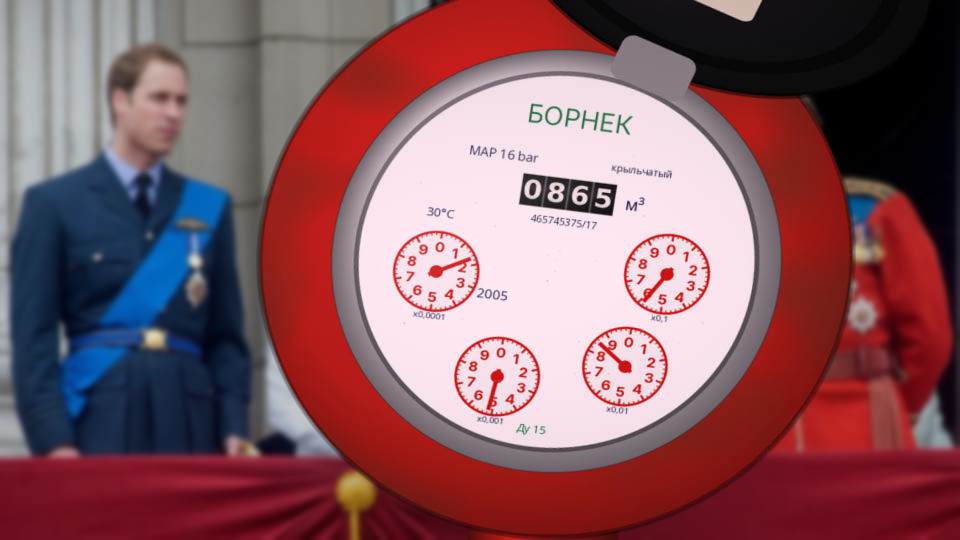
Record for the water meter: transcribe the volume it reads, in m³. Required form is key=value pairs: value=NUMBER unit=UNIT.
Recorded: value=865.5851 unit=m³
